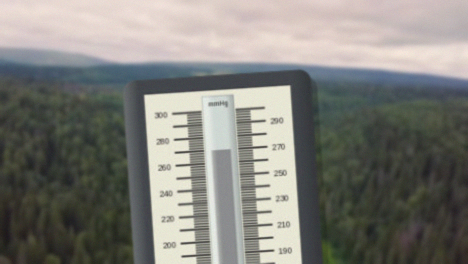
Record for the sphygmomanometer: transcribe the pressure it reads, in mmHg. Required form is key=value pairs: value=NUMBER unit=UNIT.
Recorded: value=270 unit=mmHg
